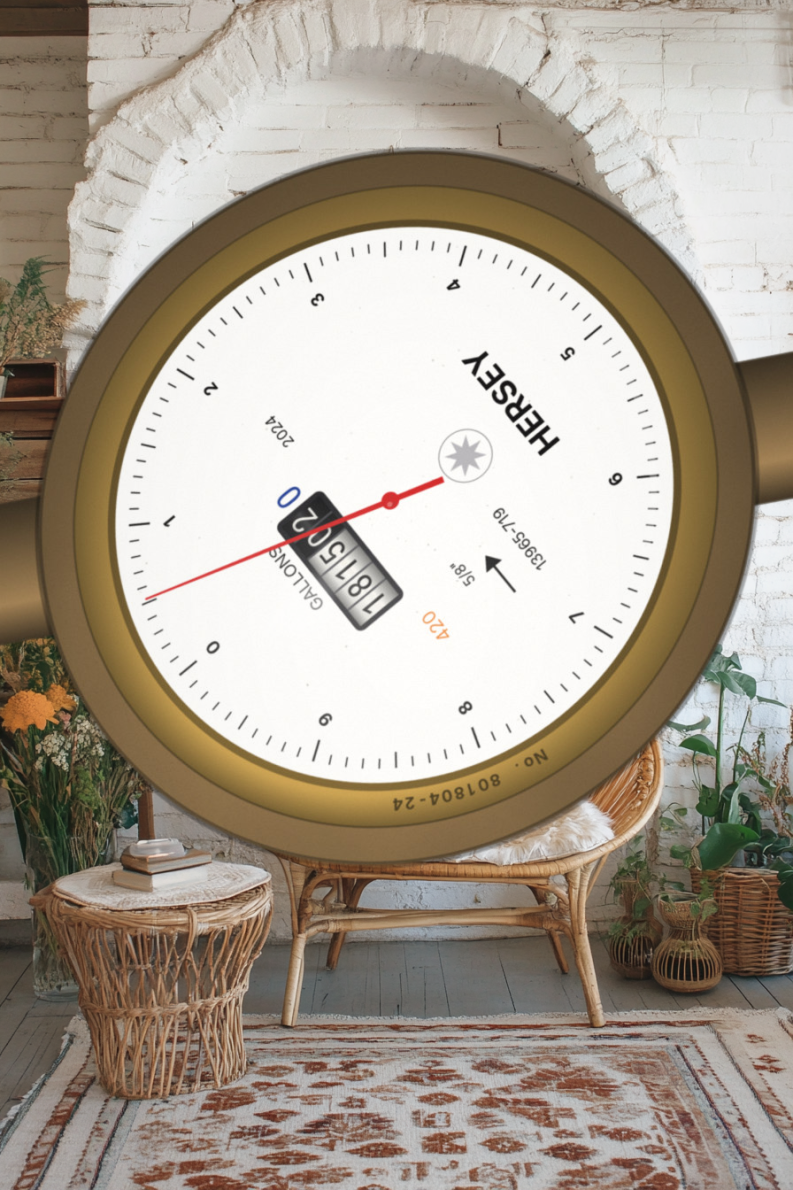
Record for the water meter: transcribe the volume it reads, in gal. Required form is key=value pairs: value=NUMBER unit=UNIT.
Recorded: value=1815020.5 unit=gal
